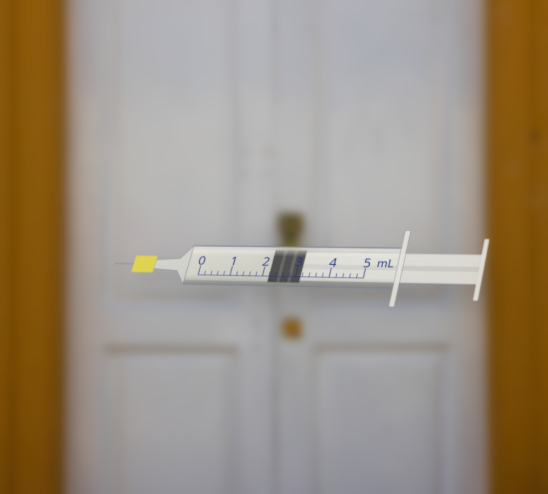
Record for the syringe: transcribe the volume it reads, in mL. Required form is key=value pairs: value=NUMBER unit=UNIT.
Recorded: value=2.2 unit=mL
